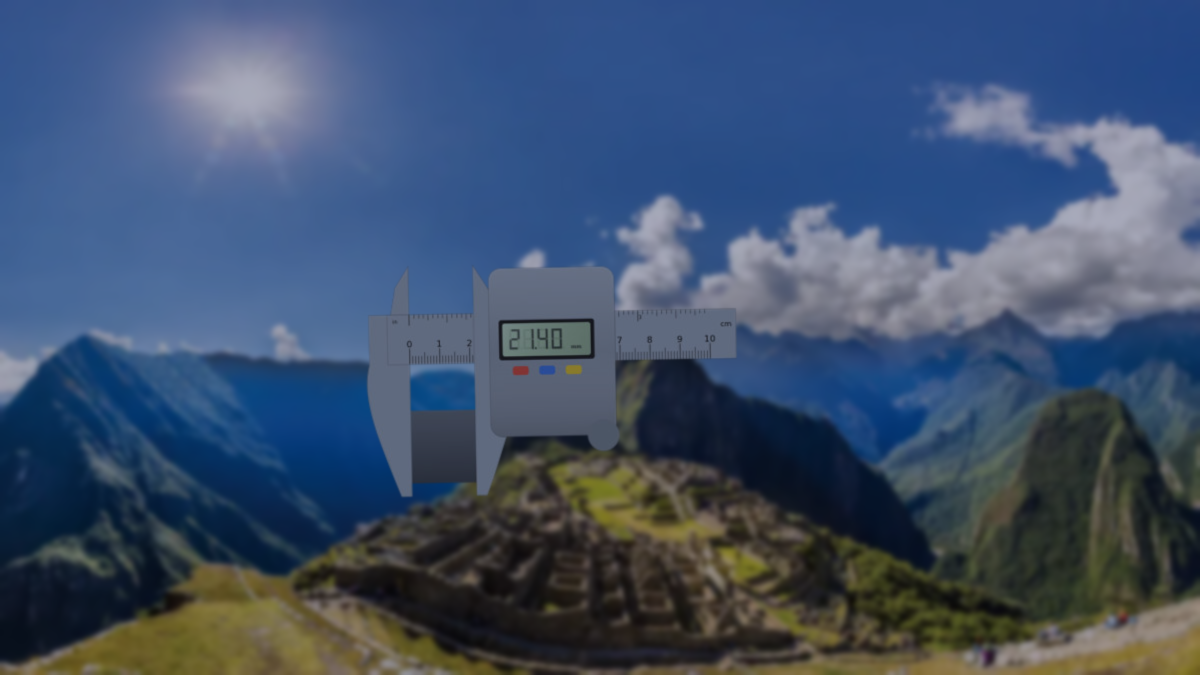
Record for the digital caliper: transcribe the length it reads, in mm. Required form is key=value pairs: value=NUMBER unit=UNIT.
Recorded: value=21.40 unit=mm
